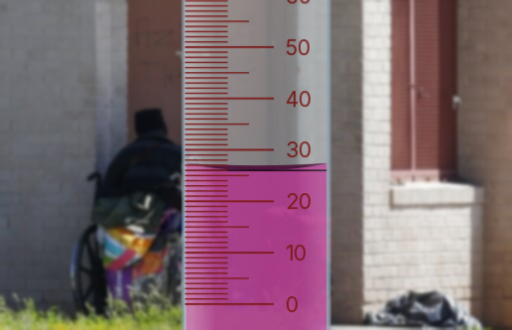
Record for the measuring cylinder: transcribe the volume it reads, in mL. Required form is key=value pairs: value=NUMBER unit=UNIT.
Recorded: value=26 unit=mL
